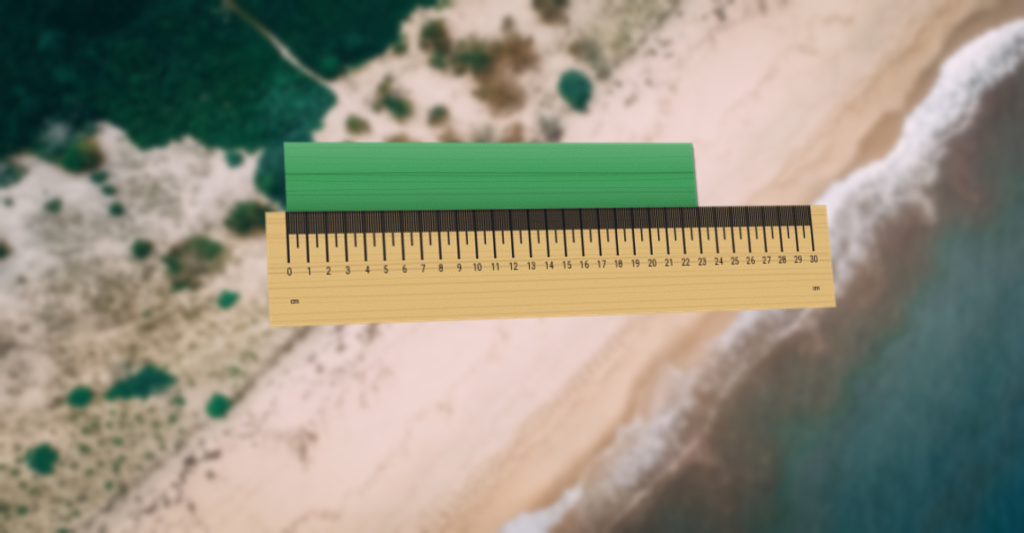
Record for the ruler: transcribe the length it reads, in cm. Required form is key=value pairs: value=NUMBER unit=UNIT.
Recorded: value=23 unit=cm
